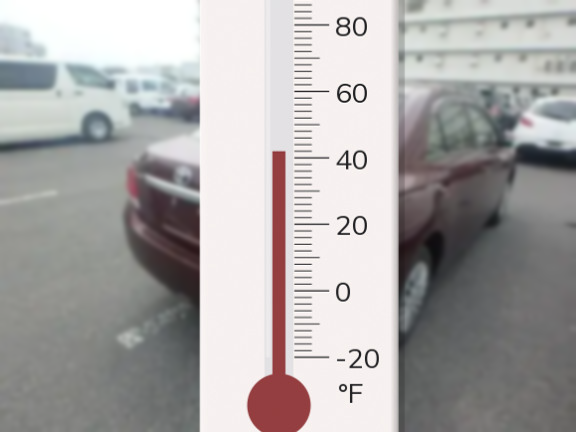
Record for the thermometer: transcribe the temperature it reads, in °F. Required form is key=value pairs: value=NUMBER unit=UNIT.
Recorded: value=42 unit=°F
